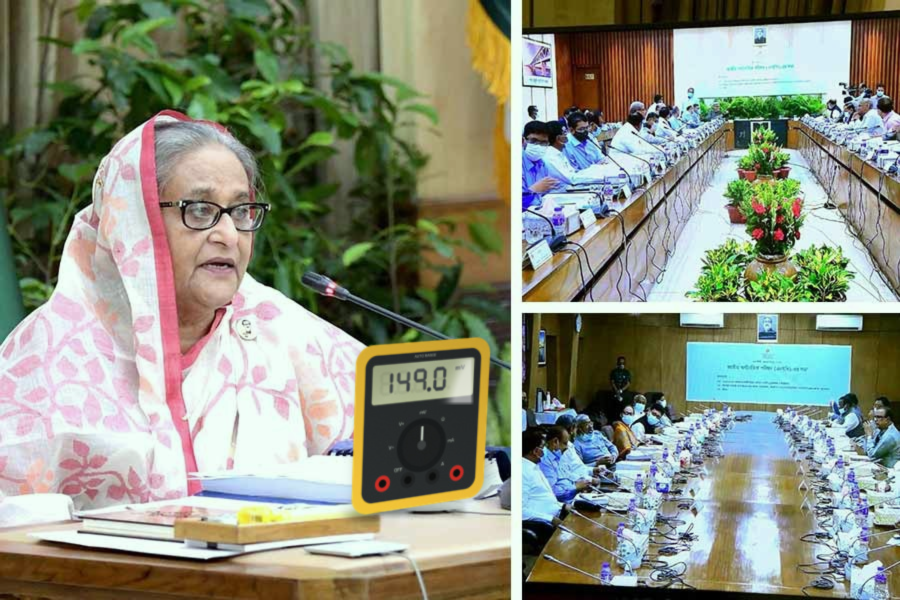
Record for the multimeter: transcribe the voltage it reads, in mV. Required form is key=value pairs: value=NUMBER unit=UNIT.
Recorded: value=149.0 unit=mV
